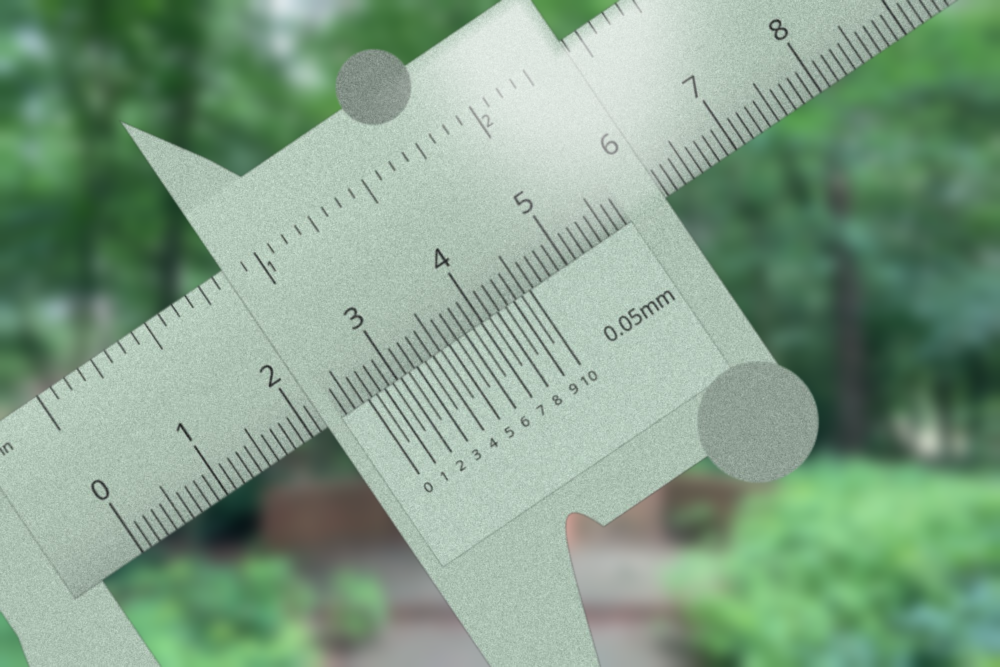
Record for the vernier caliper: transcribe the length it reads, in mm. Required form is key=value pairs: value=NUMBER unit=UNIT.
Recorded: value=26.6 unit=mm
